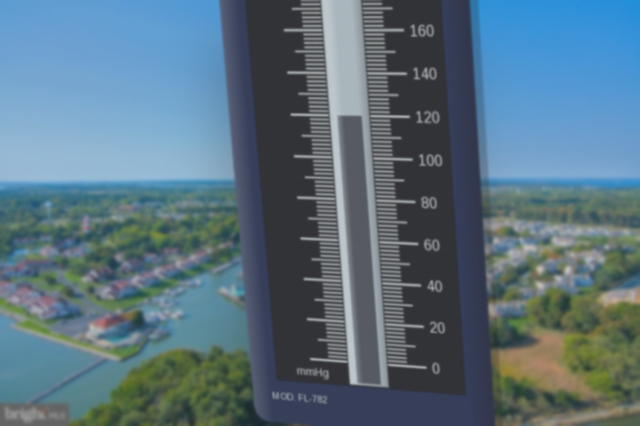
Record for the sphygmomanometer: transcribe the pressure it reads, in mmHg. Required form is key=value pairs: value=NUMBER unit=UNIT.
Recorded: value=120 unit=mmHg
